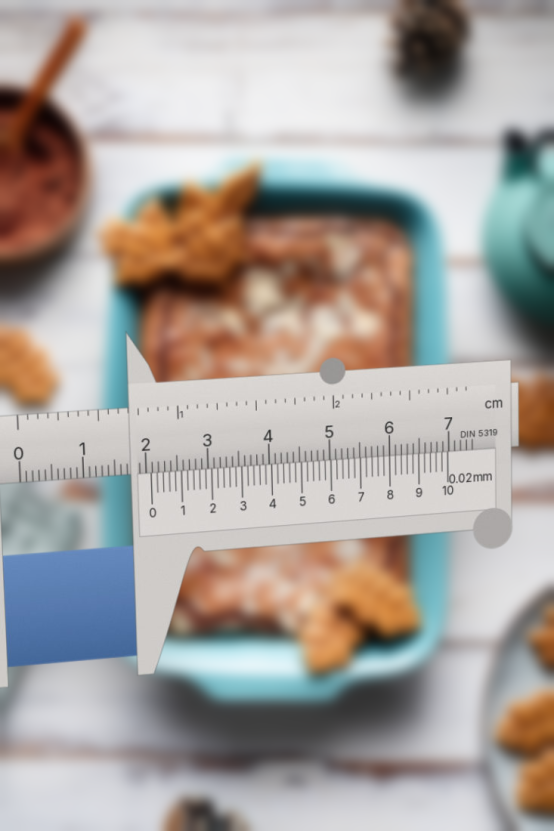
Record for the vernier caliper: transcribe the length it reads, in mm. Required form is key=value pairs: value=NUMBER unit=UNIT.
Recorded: value=20.8 unit=mm
